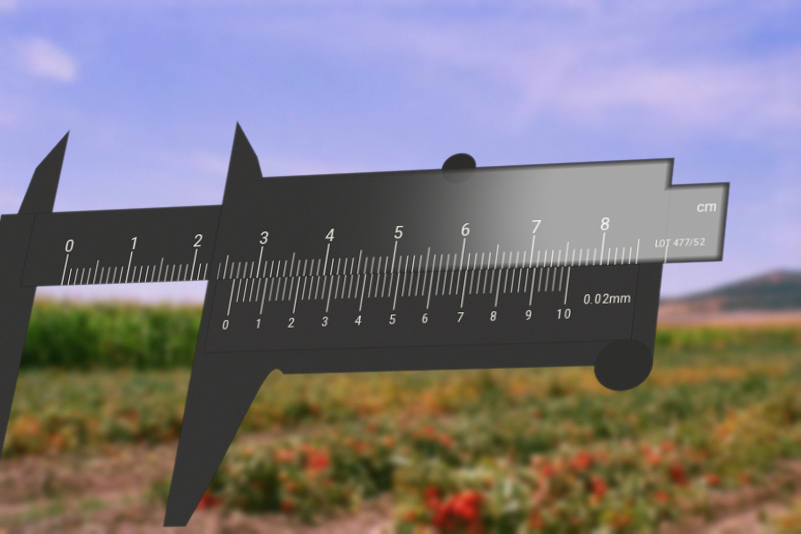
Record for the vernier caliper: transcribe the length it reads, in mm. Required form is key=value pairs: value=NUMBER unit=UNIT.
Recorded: value=26.6 unit=mm
